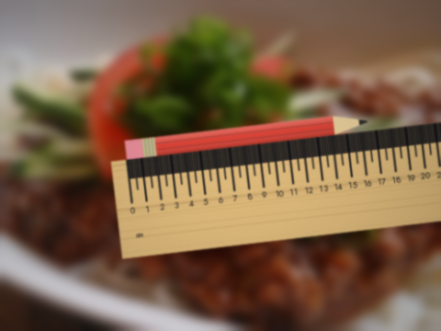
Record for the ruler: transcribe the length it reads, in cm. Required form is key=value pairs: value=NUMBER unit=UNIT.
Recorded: value=16.5 unit=cm
